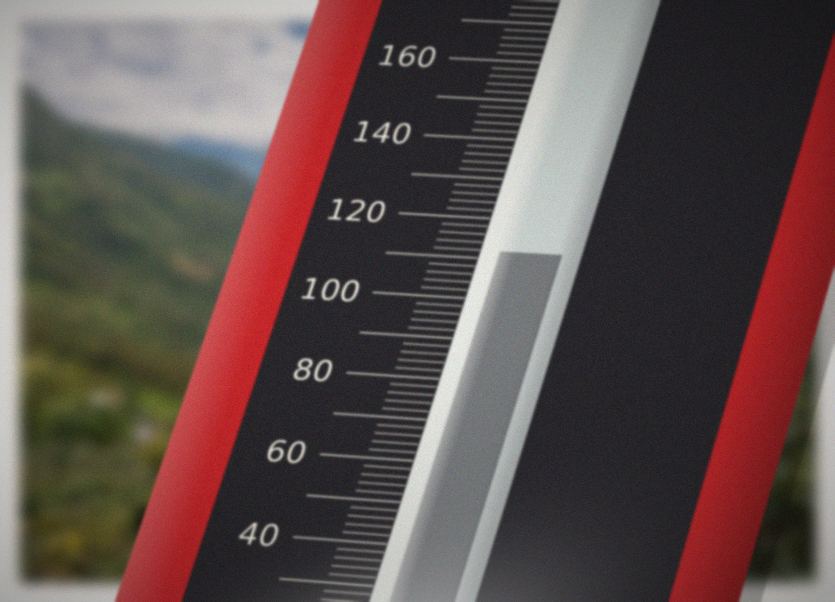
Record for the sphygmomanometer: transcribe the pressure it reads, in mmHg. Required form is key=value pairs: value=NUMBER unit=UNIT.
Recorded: value=112 unit=mmHg
